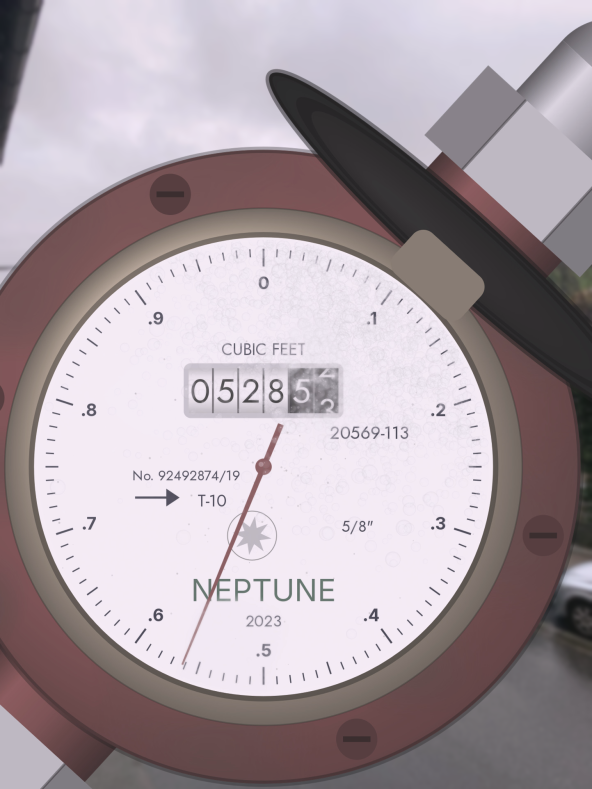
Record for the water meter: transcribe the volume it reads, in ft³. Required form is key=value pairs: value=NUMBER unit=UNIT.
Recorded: value=52852.56 unit=ft³
